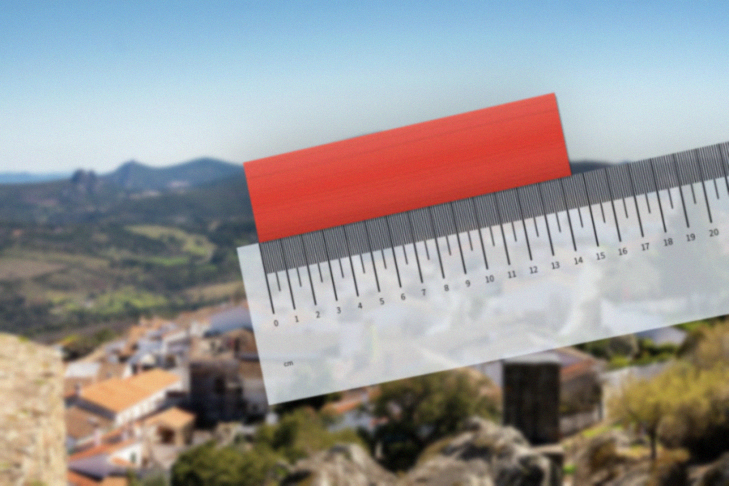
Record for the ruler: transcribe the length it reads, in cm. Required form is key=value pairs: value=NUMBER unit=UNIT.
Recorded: value=14.5 unit=cm
